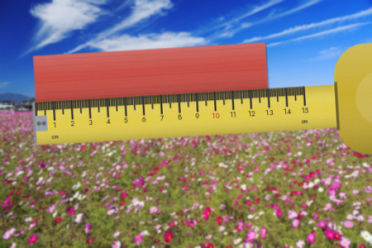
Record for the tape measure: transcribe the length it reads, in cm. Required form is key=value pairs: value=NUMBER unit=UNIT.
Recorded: value=13 unit=cm
